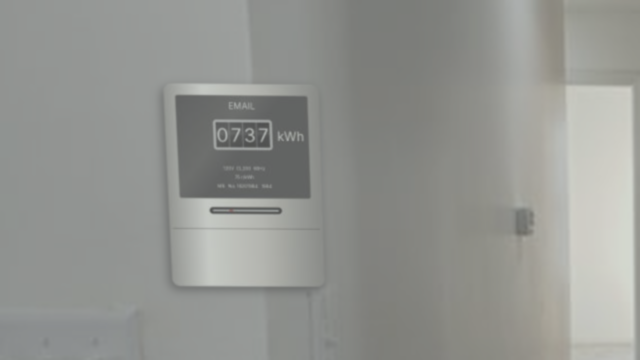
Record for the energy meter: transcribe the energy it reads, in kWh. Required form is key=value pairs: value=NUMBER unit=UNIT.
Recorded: value=737 unit=kWh
